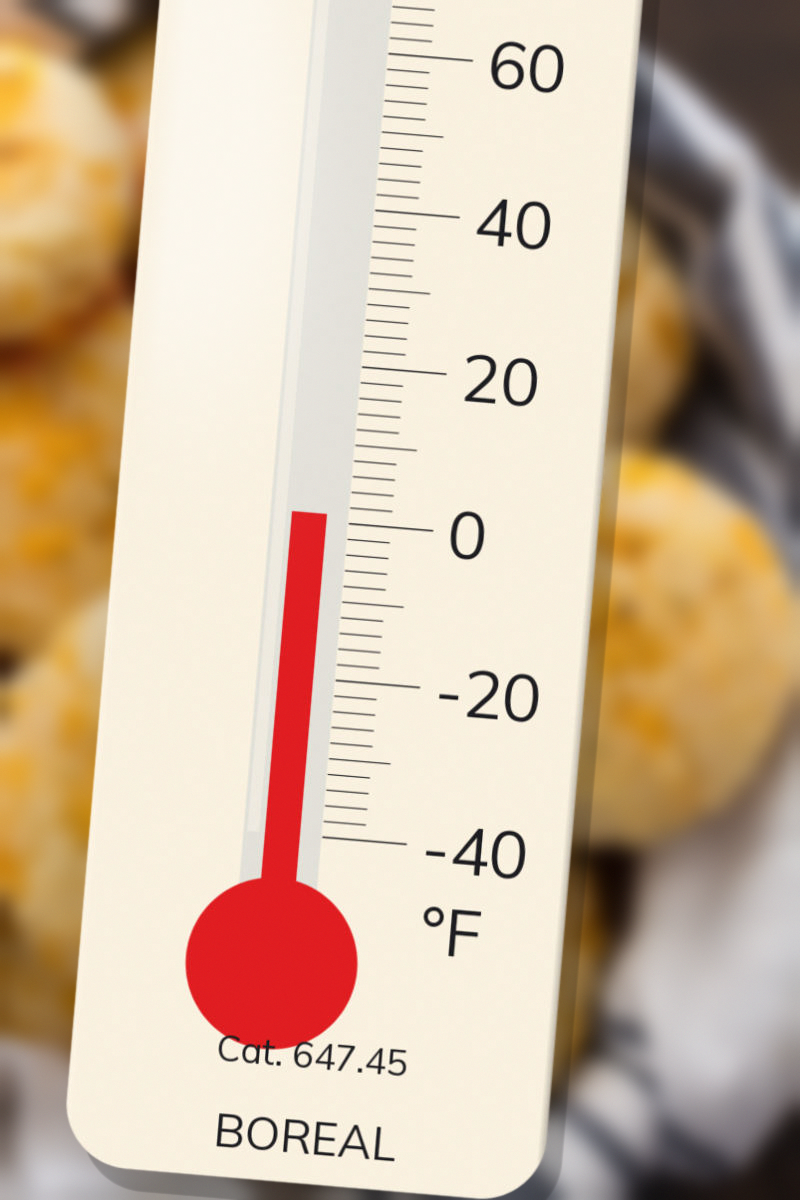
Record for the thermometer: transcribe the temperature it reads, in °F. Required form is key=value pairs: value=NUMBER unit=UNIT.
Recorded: value=1 unit=°F
